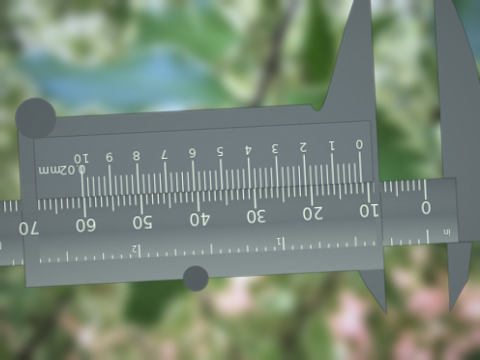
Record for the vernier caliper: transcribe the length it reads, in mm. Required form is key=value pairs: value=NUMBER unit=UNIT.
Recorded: value=11.2 unit=mm
